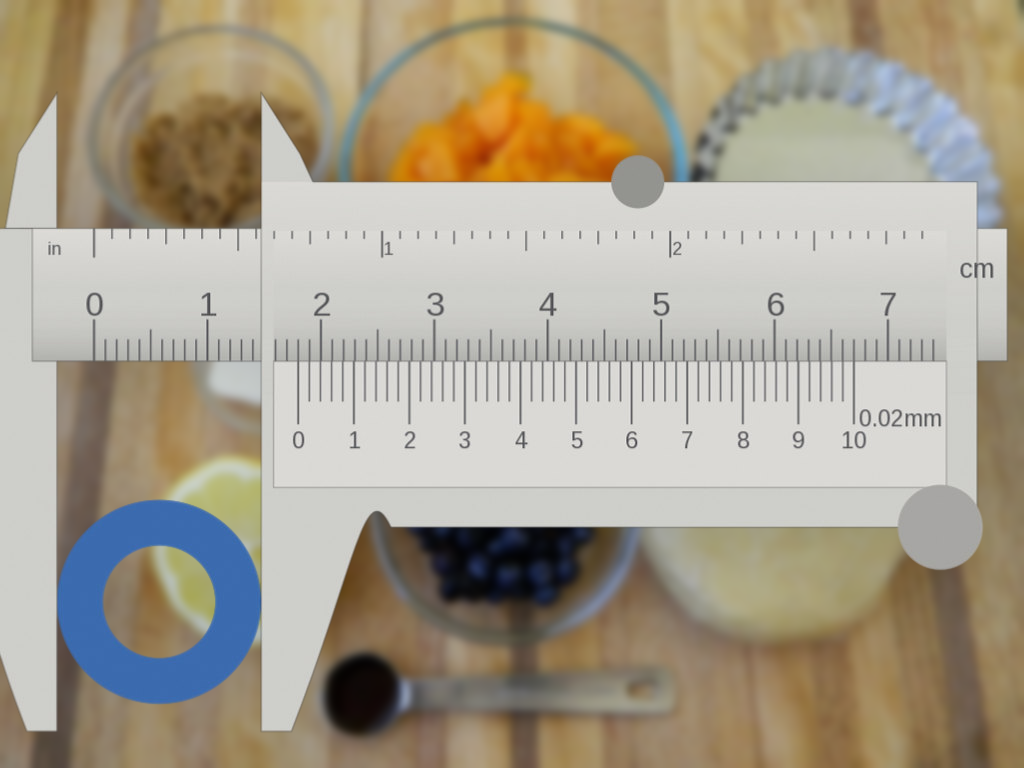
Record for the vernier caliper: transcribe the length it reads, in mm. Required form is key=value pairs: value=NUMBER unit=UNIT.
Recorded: value=18.0 unit=mm
